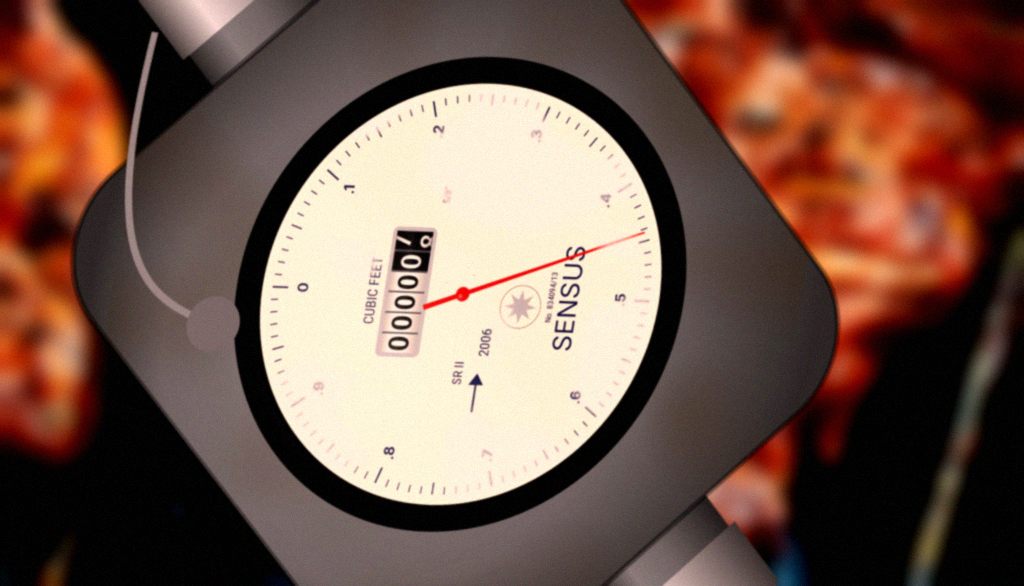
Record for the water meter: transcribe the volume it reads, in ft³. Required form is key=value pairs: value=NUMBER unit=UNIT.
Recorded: value=7.44 unit=ft³
